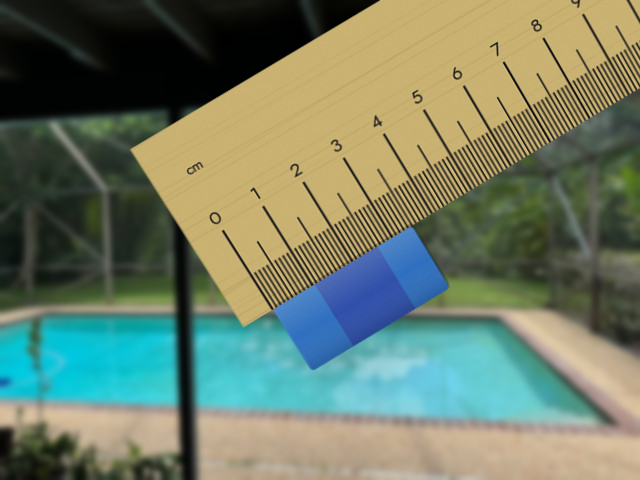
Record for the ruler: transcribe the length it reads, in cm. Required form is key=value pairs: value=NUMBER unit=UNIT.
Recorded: value=3.5 unit=cm
